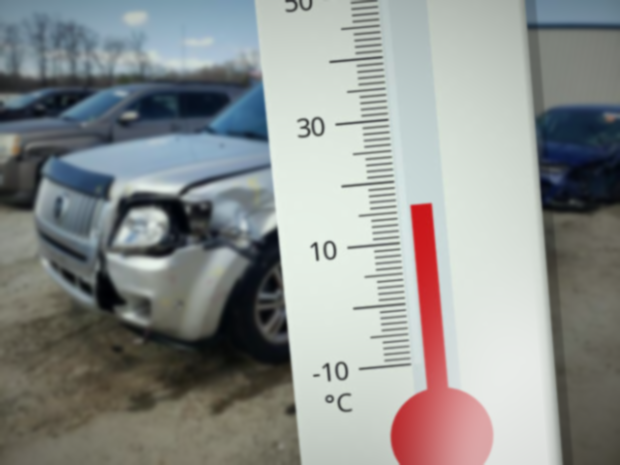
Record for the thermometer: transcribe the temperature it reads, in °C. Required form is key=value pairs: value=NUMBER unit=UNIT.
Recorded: value=16 unit=°C
